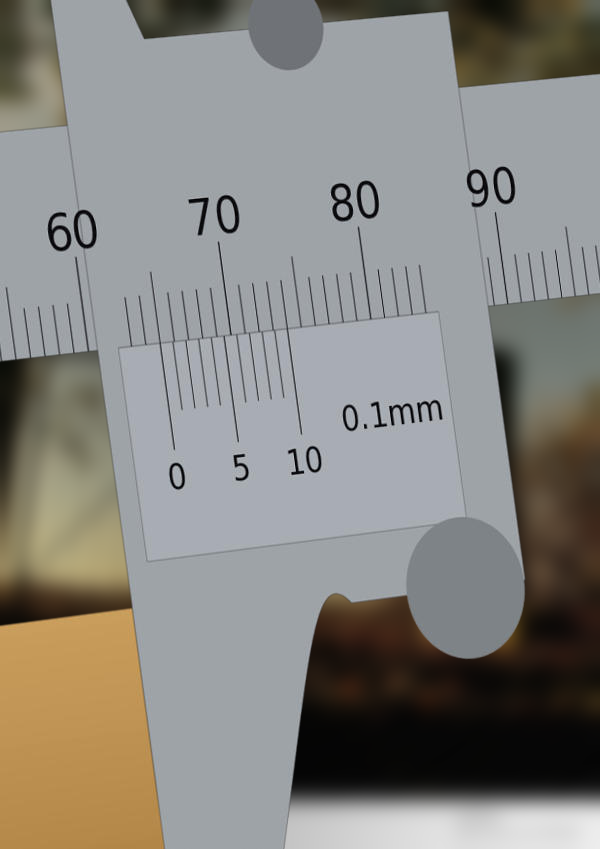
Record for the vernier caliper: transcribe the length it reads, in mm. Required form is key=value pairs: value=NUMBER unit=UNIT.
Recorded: value=65.0 unit=mm
